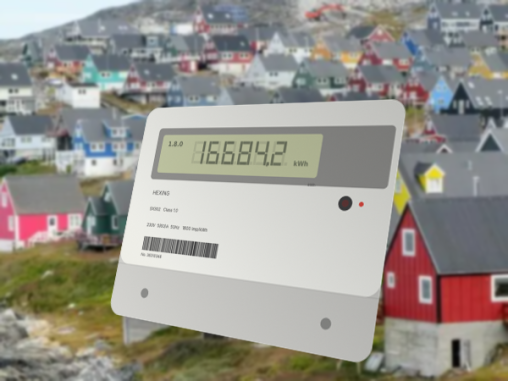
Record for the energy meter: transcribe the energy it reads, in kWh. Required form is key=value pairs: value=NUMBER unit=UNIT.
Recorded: value=16684.2 unit=kWh
